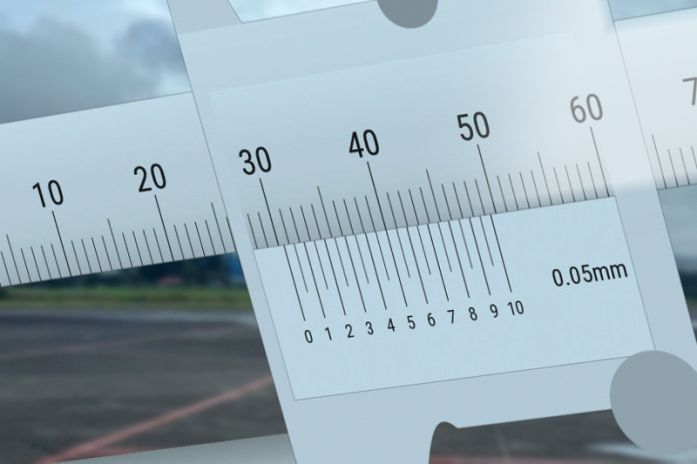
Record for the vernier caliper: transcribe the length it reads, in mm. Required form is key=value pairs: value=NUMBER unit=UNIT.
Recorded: value=30.5 unit=mm
